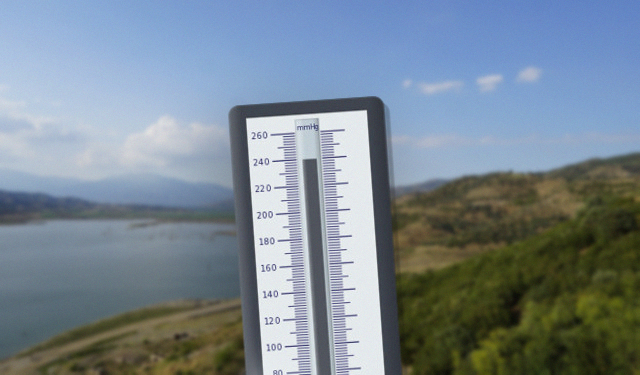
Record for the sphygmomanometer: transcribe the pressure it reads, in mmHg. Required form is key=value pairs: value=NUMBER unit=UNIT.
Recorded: value=240 unit=mmHg
